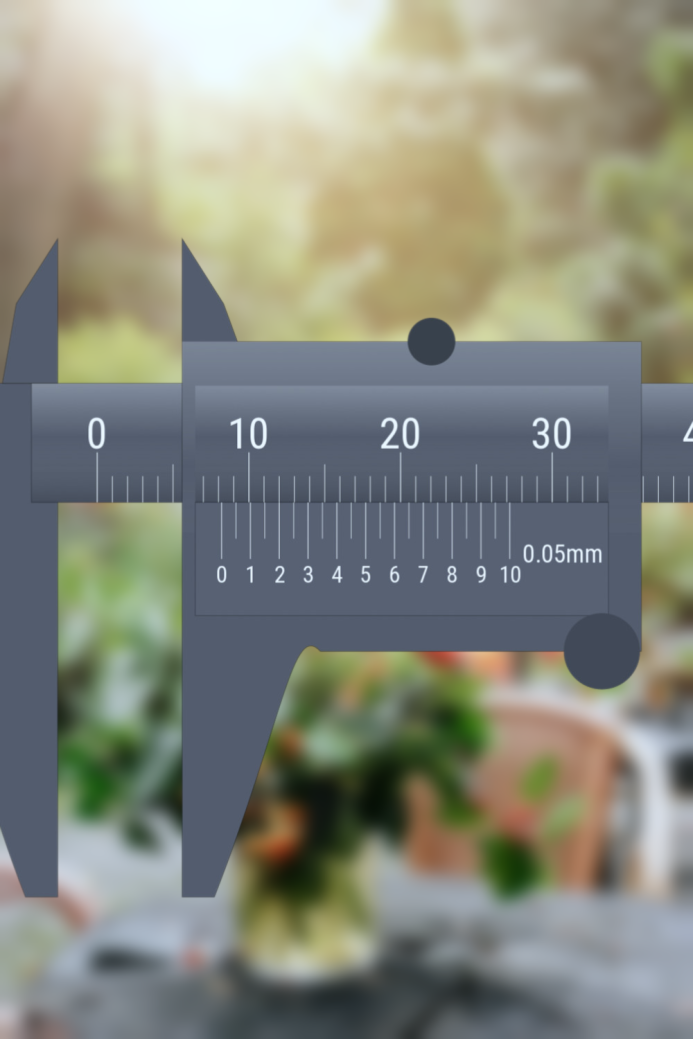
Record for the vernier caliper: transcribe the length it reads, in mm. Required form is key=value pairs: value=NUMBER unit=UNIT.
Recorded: value=8.2 unit=mm
